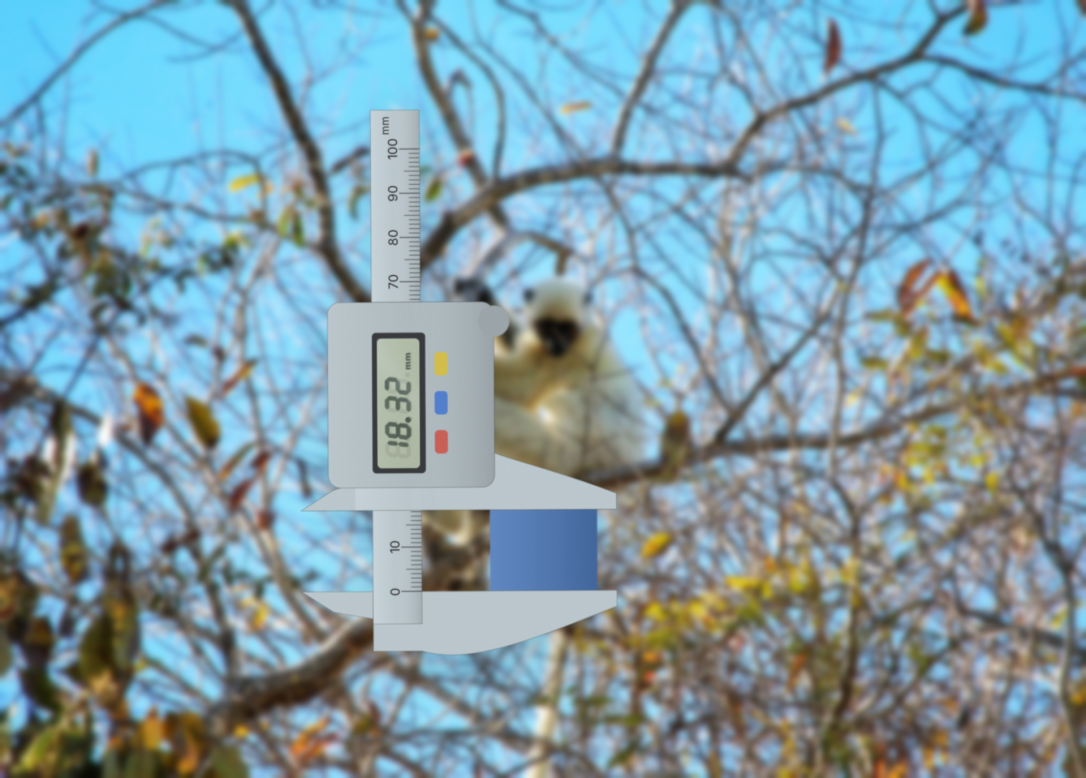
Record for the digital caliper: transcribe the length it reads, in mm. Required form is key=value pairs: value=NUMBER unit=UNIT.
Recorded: value=18.32 unit=mm
